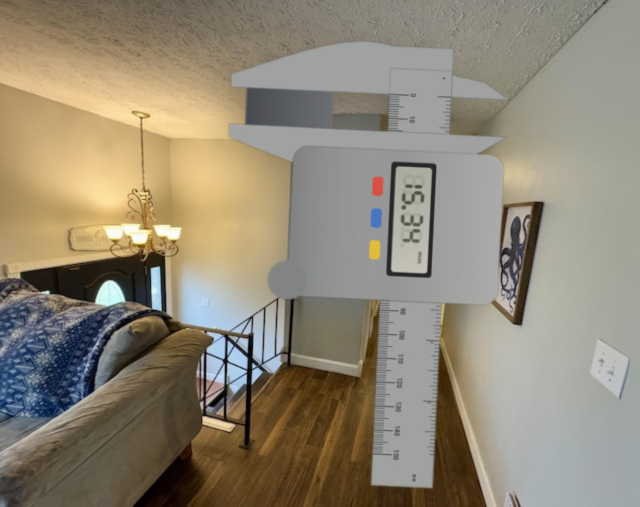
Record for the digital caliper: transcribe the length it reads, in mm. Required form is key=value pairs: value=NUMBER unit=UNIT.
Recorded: value=15.34 unit=mm
